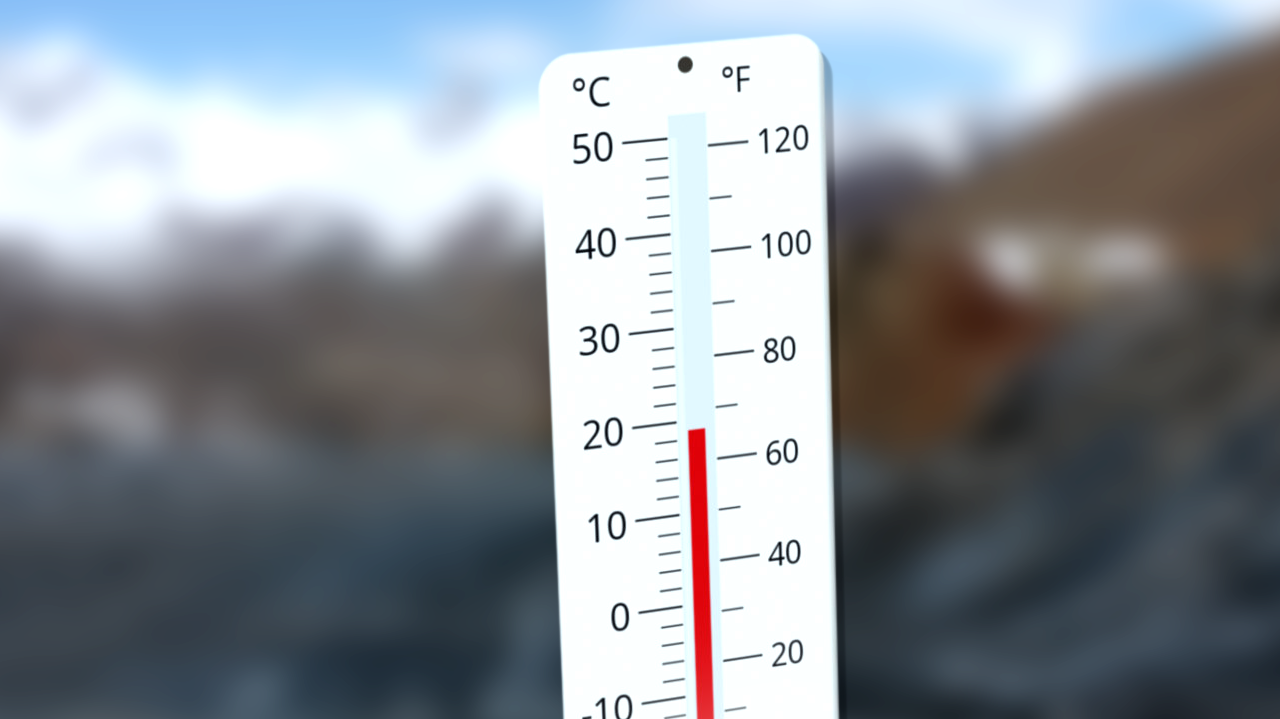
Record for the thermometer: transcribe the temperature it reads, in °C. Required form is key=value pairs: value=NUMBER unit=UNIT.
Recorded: value=19 unit=°C
